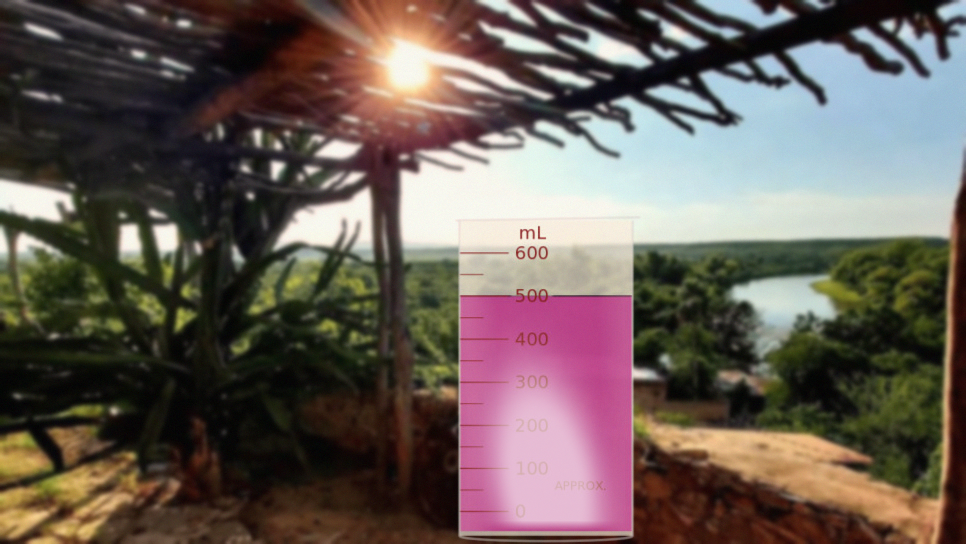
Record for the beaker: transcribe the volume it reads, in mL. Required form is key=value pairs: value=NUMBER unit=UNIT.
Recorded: value=500 unit=mL
